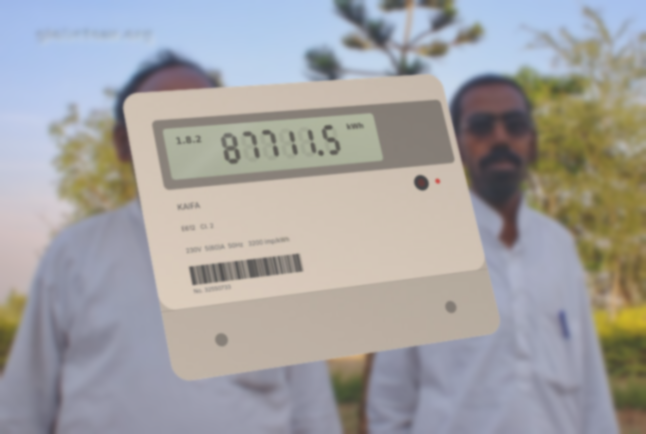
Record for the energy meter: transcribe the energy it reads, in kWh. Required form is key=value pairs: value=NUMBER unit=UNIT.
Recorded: value=87711.5 unit=kWh
